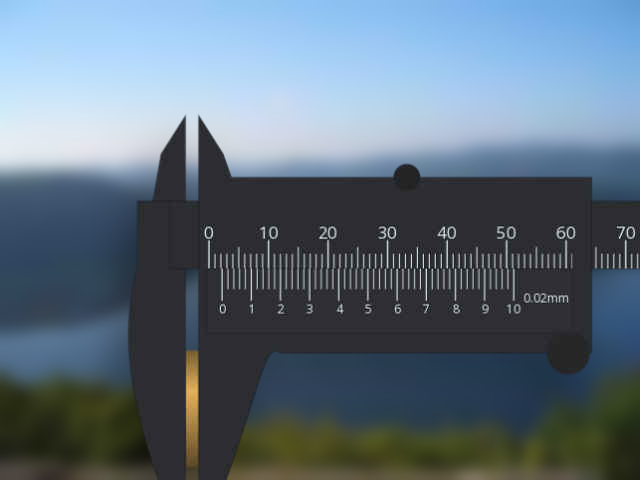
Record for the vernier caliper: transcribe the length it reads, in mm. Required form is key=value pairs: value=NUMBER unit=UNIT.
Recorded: value=2.2 unit=mm
